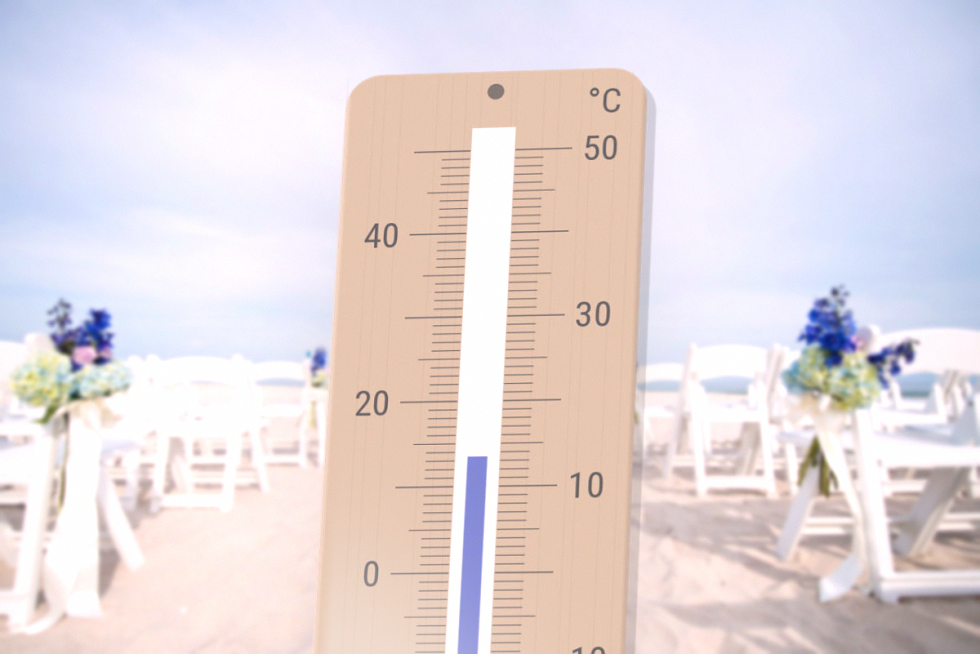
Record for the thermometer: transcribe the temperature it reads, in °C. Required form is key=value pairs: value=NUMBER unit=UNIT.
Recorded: value=13.5 unit=°C
